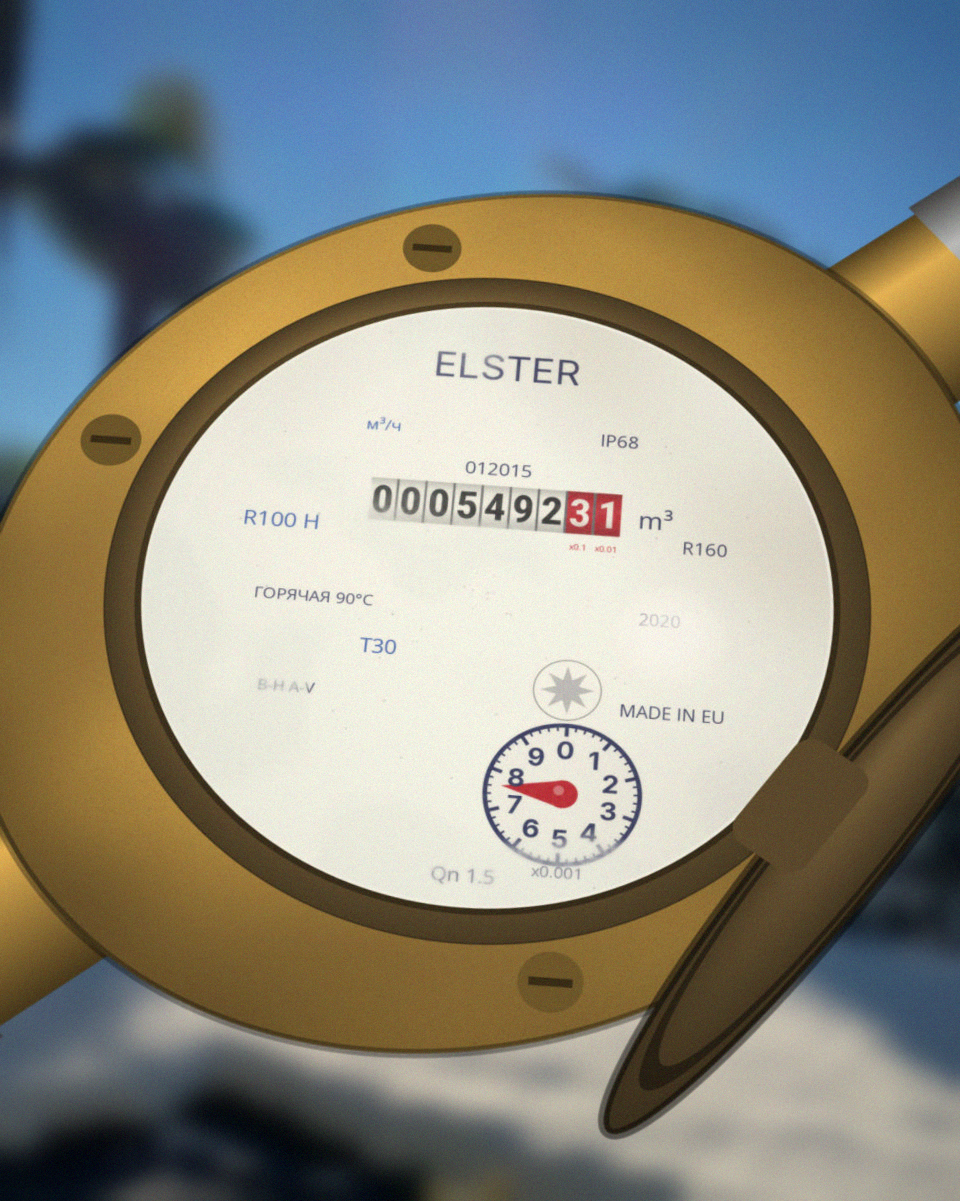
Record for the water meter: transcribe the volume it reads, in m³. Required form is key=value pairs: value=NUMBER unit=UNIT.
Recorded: value=5492.317 unit=m³
